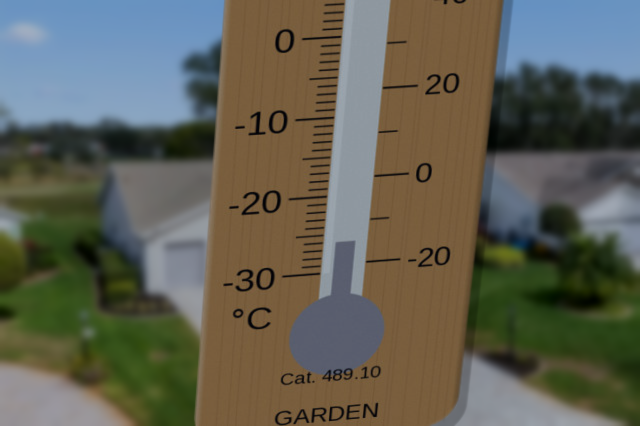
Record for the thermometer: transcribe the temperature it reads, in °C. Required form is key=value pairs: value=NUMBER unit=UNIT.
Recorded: value=-26 unit=°C
